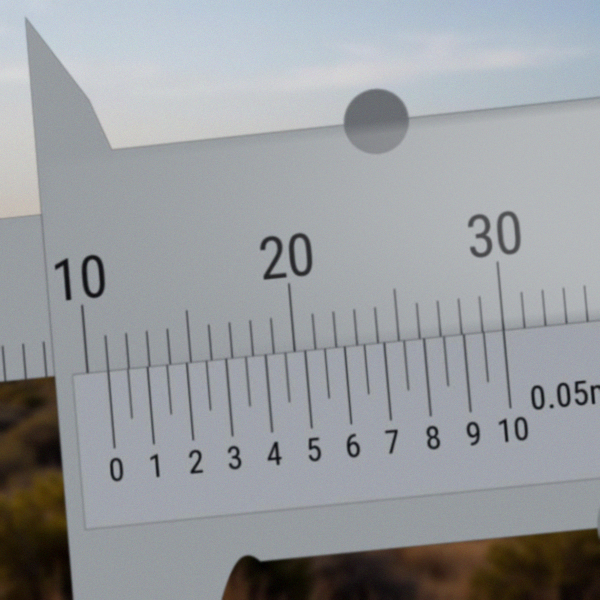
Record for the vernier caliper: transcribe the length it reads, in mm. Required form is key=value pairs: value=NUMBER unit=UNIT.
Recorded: value=11.0 unit=mm
